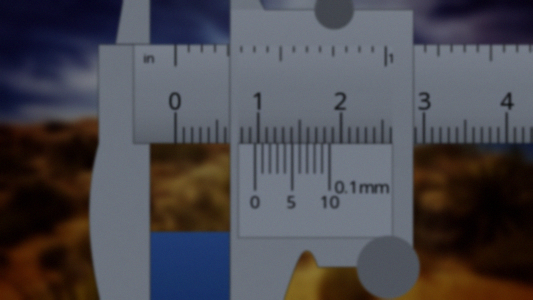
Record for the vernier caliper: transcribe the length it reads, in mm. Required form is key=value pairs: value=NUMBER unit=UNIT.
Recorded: value=9.6 unit=mm
